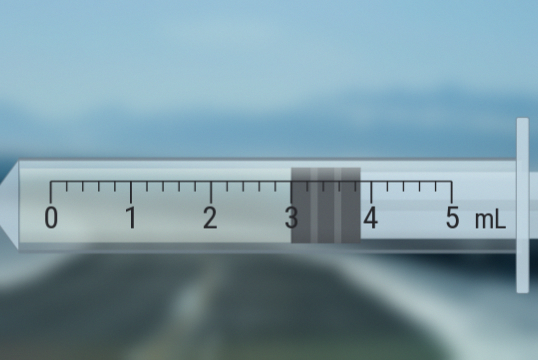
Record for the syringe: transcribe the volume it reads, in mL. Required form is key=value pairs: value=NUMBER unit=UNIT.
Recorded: value=3 unit=mL
